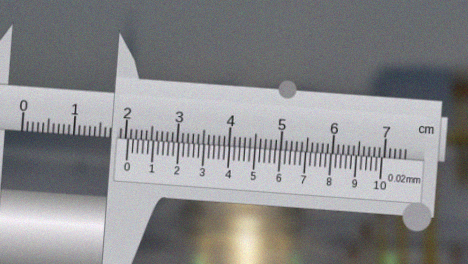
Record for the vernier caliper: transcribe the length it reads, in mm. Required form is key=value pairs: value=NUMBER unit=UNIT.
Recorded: value=20.5 unit=mm
